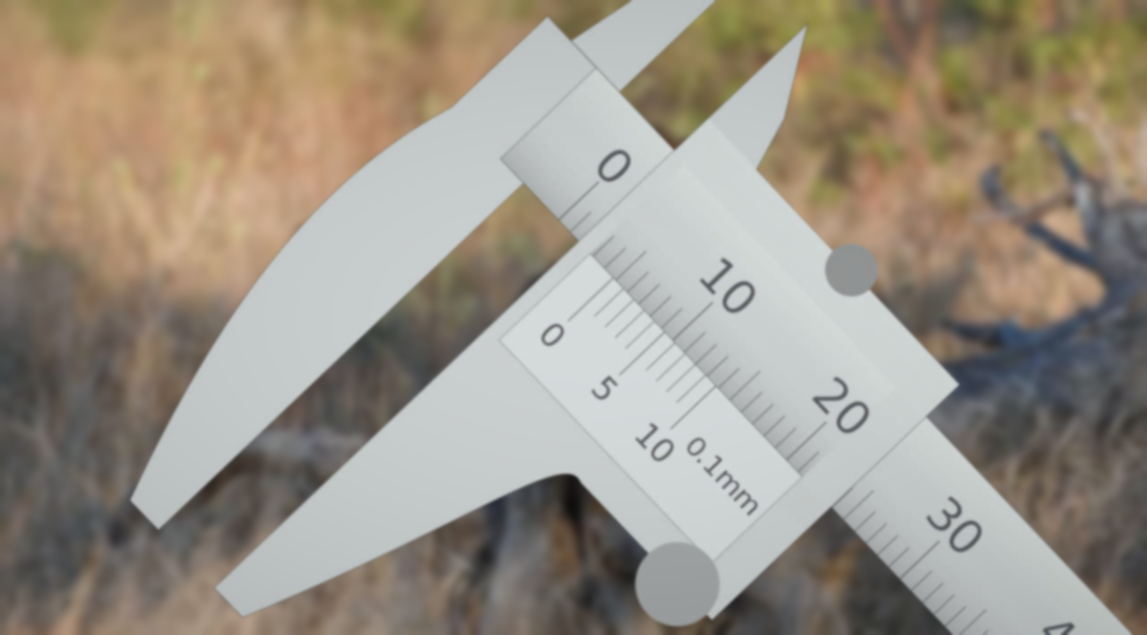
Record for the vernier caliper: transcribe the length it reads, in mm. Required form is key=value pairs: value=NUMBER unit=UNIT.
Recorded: value=4.8 unit=mm
